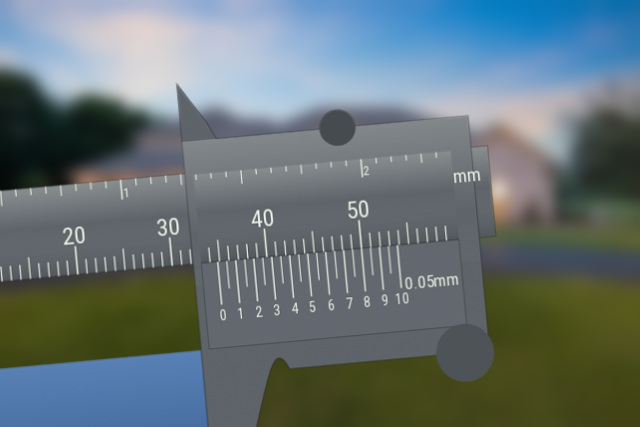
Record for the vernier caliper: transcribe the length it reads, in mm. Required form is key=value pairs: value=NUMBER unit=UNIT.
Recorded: value=34.8 unit=mm
